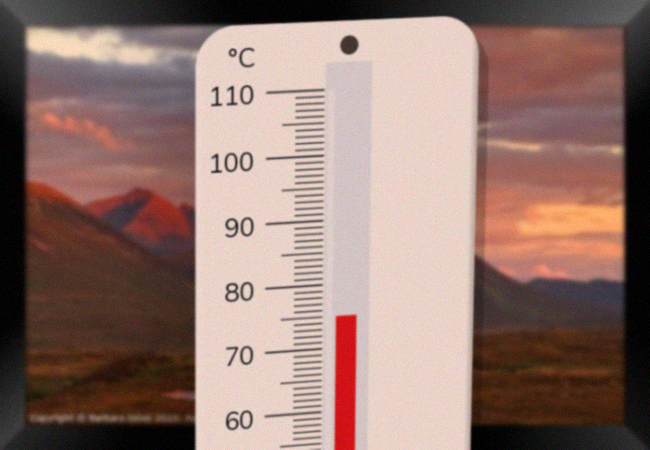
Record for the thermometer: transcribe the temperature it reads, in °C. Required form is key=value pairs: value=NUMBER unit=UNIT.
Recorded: value=75 unit=°C
